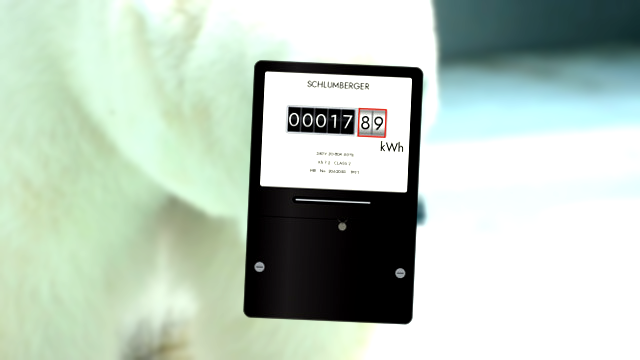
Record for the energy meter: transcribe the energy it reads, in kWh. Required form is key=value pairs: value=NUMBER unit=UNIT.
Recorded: value=17.89 unit=kWh
